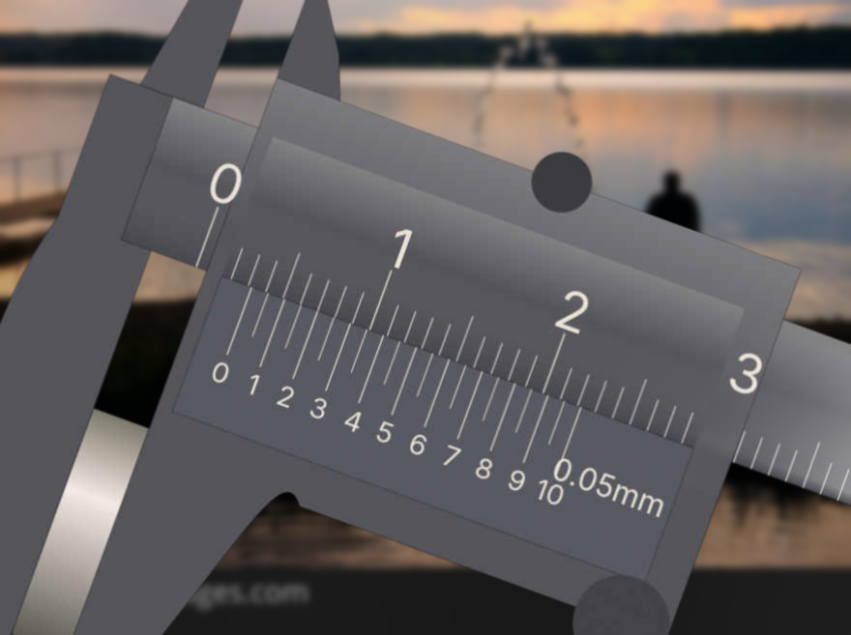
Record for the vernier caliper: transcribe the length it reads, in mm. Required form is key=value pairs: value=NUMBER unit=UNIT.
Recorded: value=3.2 unit=mm
